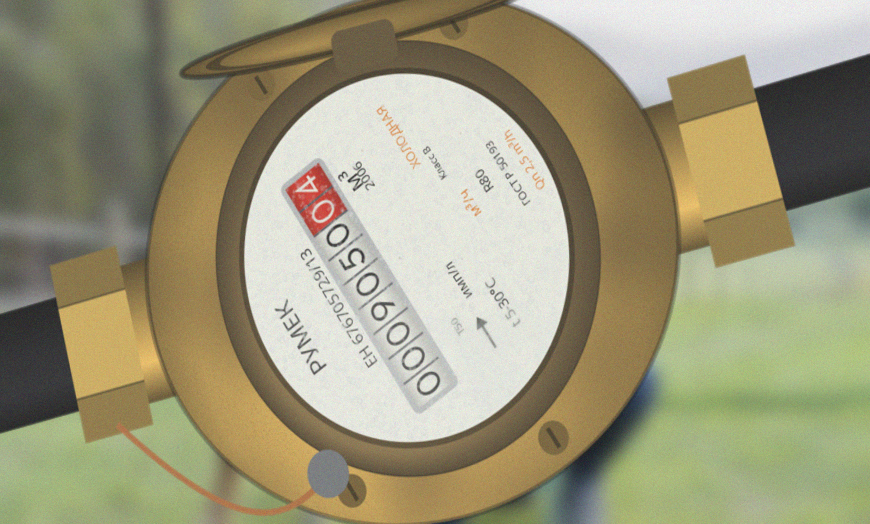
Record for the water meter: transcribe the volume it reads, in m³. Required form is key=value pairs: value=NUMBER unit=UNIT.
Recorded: value=9050.04 unit=m³
